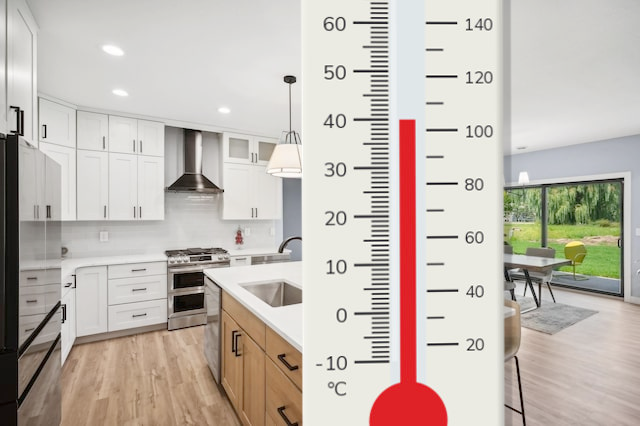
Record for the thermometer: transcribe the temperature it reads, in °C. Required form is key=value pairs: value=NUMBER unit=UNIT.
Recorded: value=40 unit=°C
